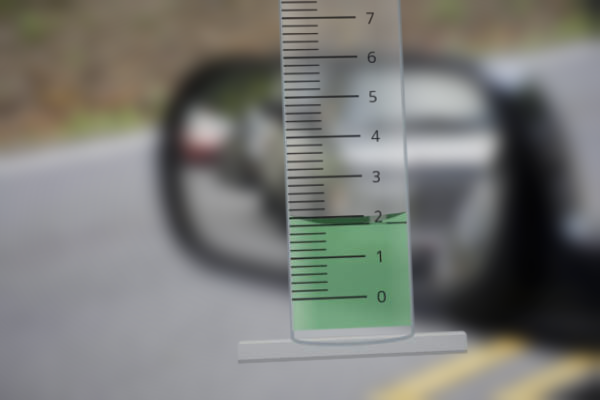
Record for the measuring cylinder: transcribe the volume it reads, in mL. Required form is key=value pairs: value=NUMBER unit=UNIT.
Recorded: value=1.8 unit=mL
